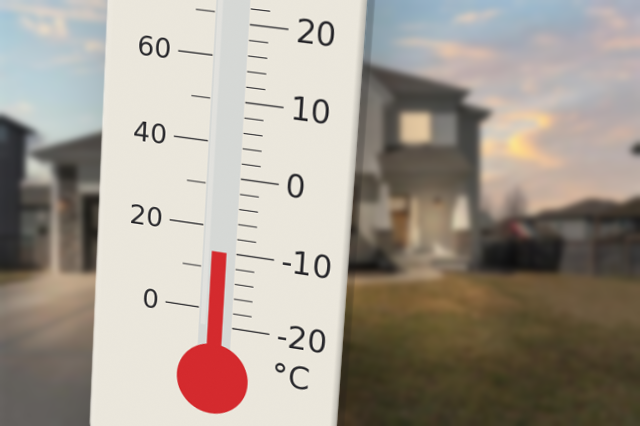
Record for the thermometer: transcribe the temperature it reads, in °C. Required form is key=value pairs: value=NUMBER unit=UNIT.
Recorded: value=-10 unit=°C
